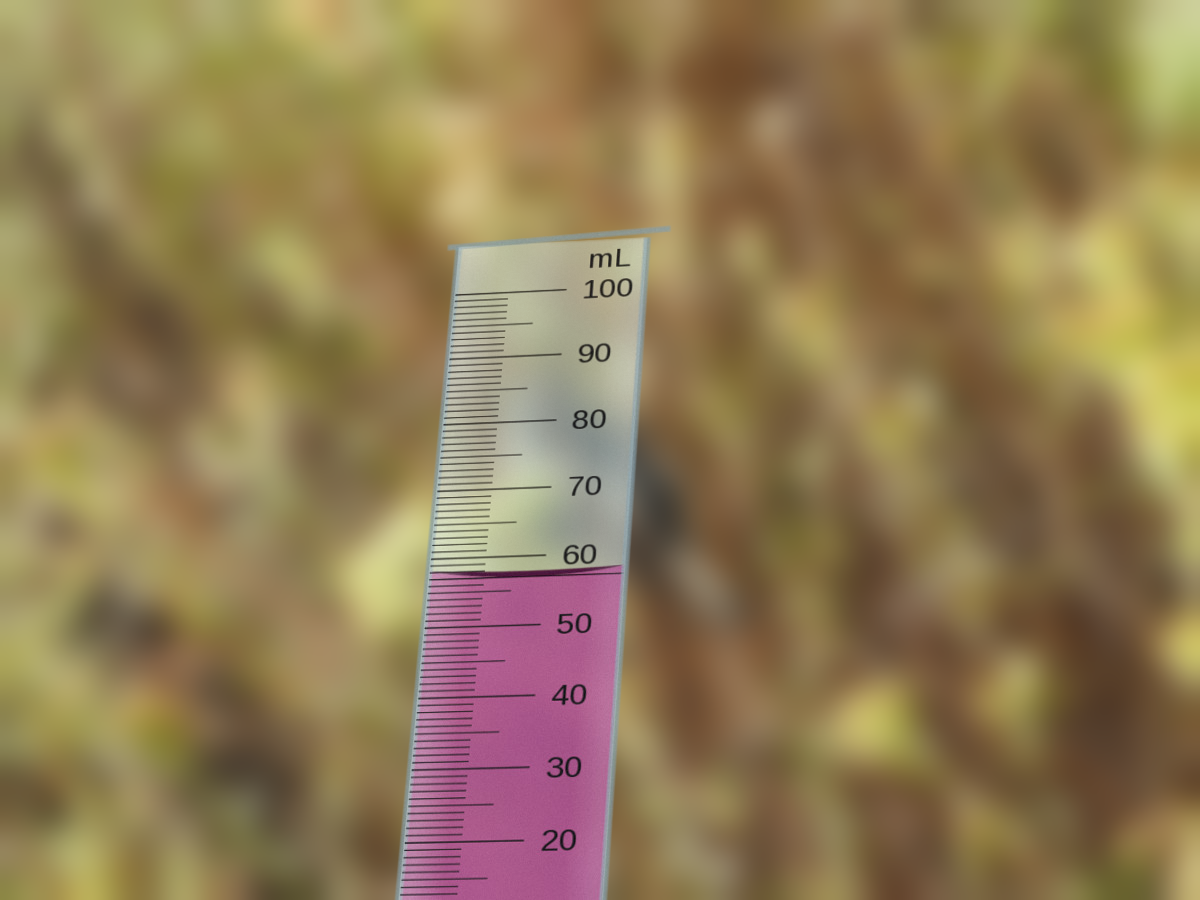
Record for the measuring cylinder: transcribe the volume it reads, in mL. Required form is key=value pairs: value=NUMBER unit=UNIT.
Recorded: value=57 unit=mL
